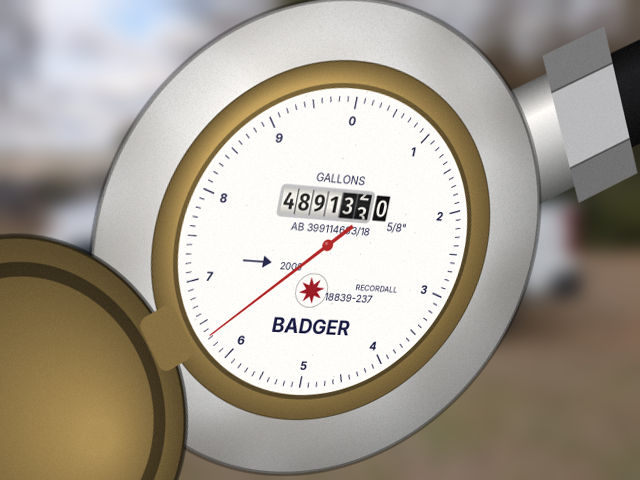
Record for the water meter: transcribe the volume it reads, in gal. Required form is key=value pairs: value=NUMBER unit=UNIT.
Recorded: value=4891326.3 unit=gal
